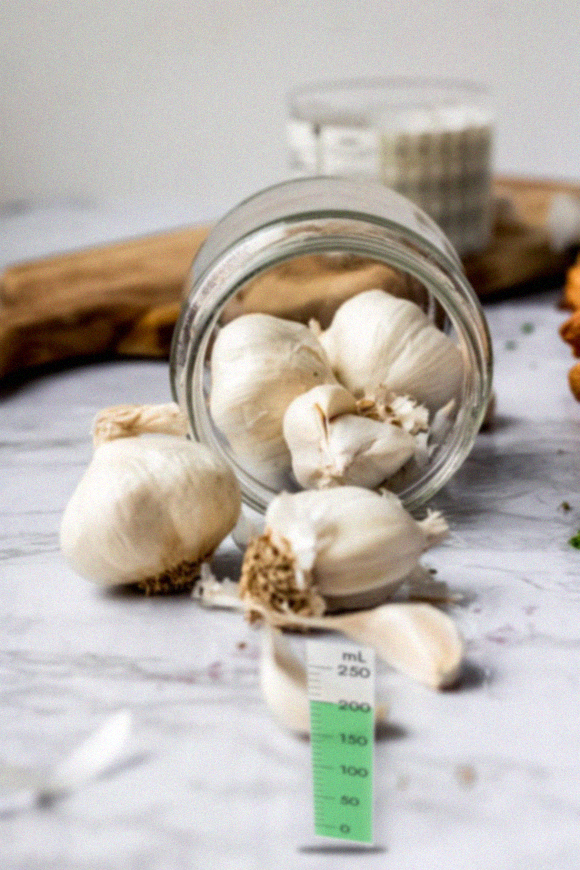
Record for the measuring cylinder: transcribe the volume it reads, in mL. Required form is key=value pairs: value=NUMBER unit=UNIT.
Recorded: value=200 unit=mL
